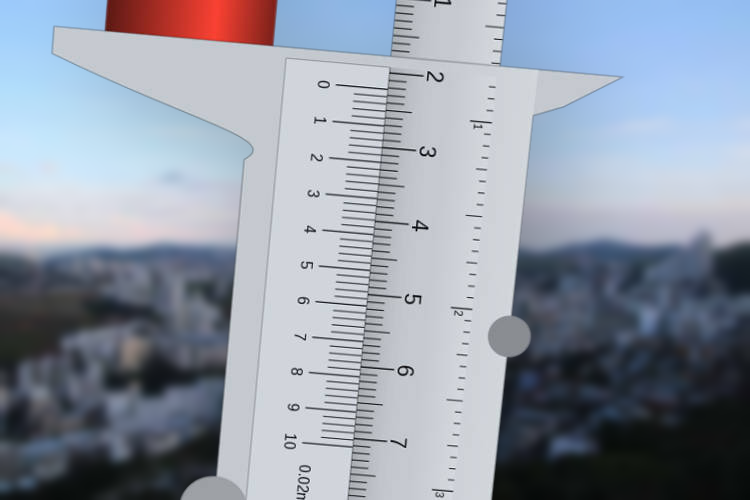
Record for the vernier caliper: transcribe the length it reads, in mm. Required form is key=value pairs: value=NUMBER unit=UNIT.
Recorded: value=22.2 unit=mm
